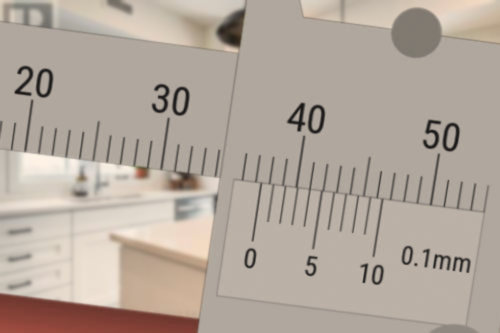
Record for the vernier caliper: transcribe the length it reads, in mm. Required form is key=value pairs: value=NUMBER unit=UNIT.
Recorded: value=37.4 unit=mm
